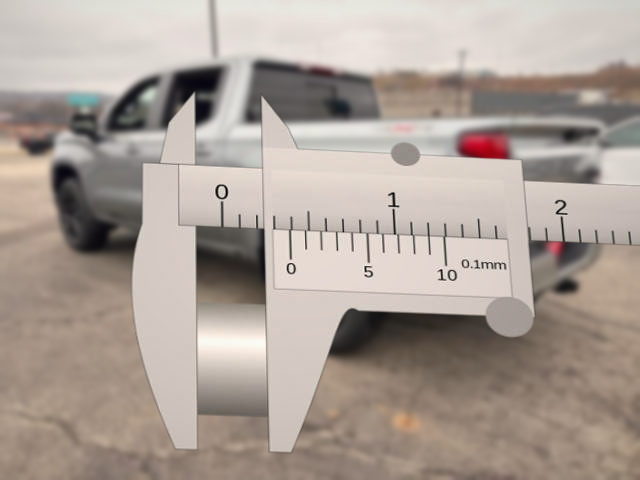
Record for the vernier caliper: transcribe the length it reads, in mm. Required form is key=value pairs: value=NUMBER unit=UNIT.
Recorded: value=3.9 unit=mm
